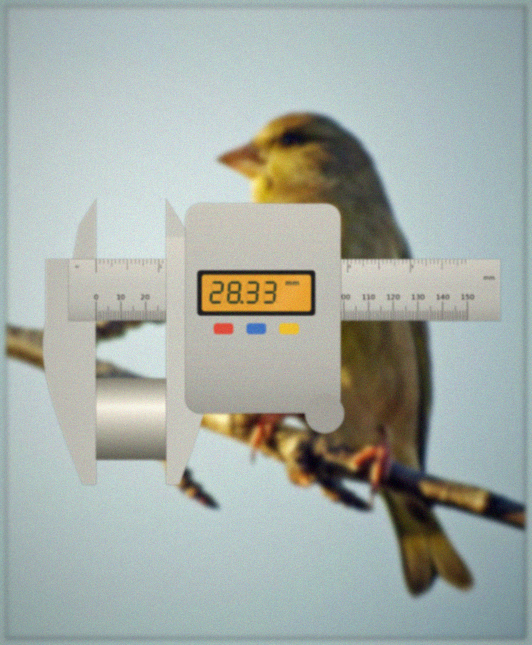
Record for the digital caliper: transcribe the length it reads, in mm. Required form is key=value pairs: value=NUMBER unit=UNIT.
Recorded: value=28.33 unit=mm
